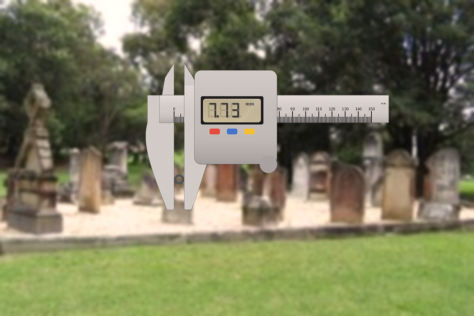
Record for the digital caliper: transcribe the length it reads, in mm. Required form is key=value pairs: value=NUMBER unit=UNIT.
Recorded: value=7.73 unit=mm
